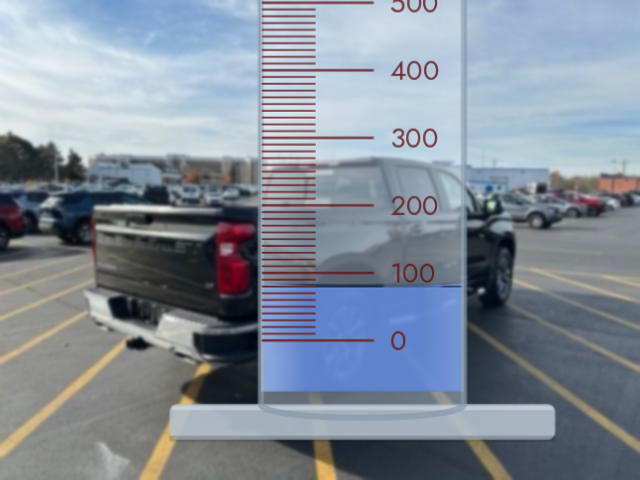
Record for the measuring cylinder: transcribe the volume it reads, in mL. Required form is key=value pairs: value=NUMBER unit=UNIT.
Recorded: value=80 unit=mL
